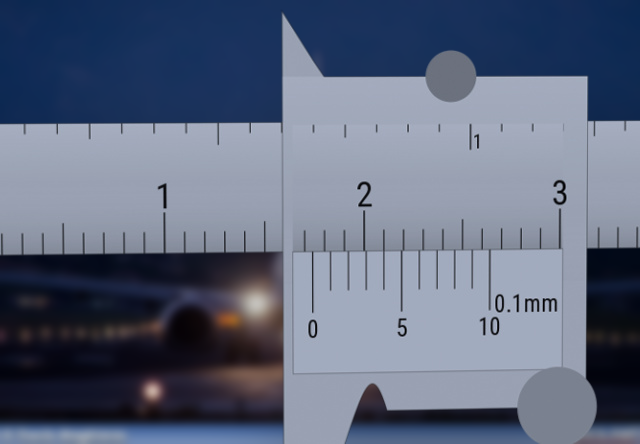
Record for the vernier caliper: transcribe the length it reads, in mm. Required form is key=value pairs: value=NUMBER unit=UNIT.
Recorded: value=17.4 unit=mm
